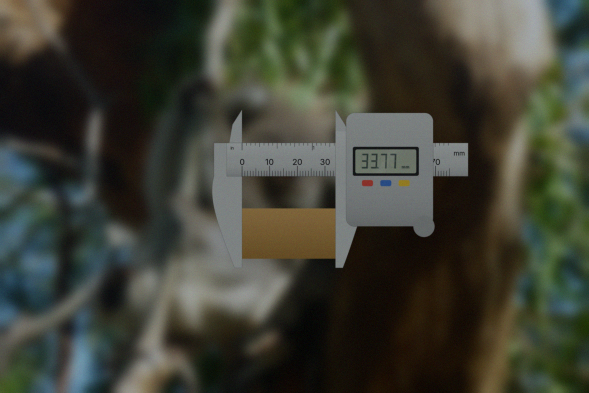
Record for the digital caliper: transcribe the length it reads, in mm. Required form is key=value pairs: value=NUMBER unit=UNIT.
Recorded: value=33.77 unit=mm
